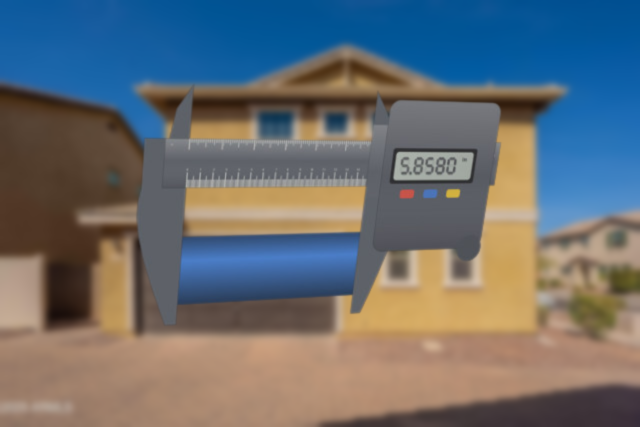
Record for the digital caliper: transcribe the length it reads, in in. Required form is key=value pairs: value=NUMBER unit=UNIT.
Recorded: value=5.8580 unit=in
